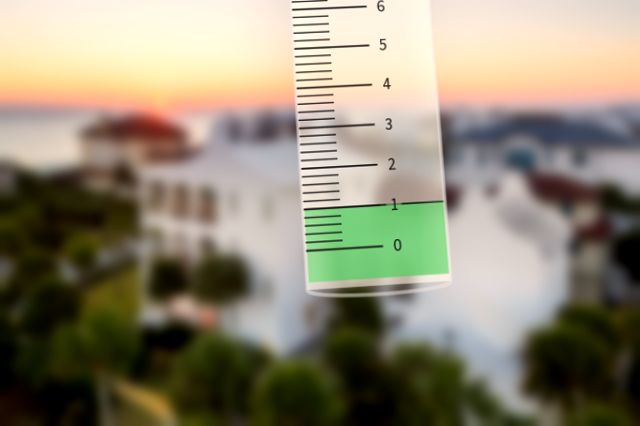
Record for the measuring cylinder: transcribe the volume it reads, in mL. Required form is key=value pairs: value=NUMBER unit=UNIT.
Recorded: value=1 unit=mL
